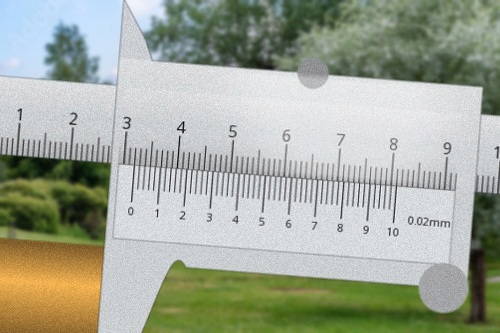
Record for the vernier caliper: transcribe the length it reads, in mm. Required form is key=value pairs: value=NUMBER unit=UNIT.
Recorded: value=32.0 unit=mm
